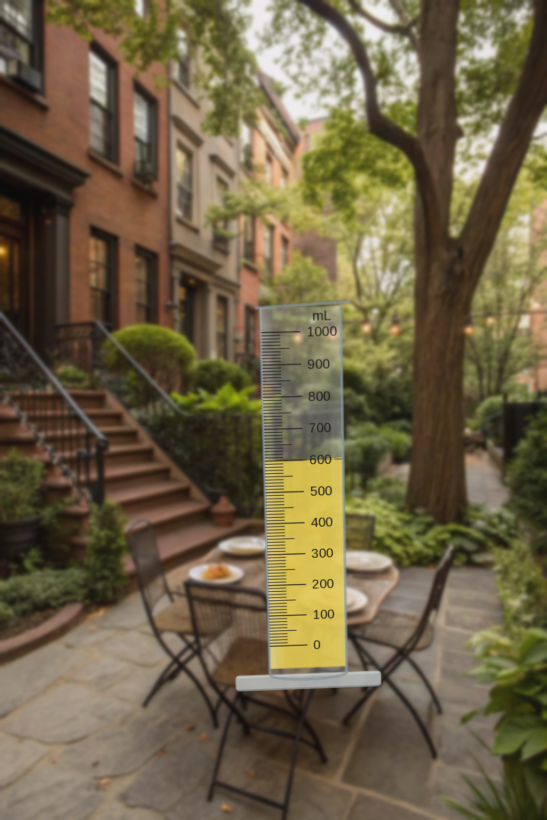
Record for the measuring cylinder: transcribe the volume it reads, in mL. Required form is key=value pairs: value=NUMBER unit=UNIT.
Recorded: value=600 unit=mL
